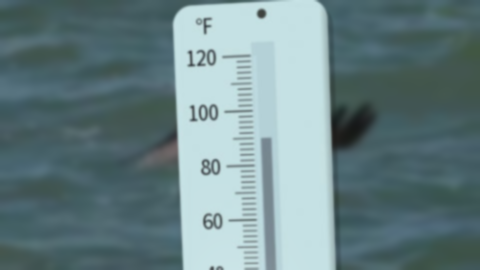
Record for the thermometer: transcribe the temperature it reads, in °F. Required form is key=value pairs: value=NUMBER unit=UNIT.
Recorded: value=90 unit=°F
